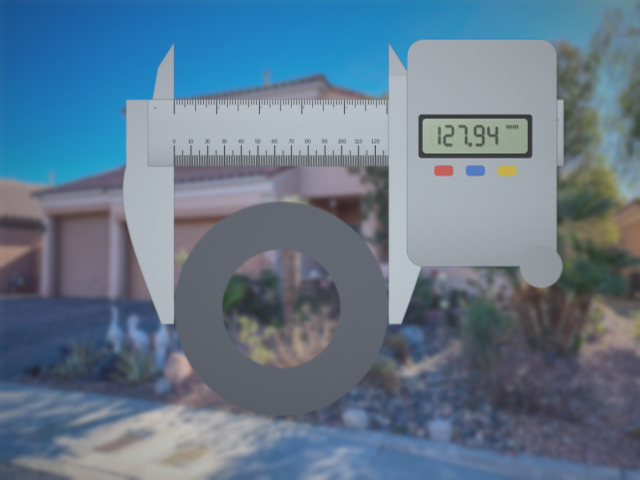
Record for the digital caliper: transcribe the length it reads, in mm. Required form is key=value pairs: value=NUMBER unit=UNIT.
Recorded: value=127.94 unit=mm
